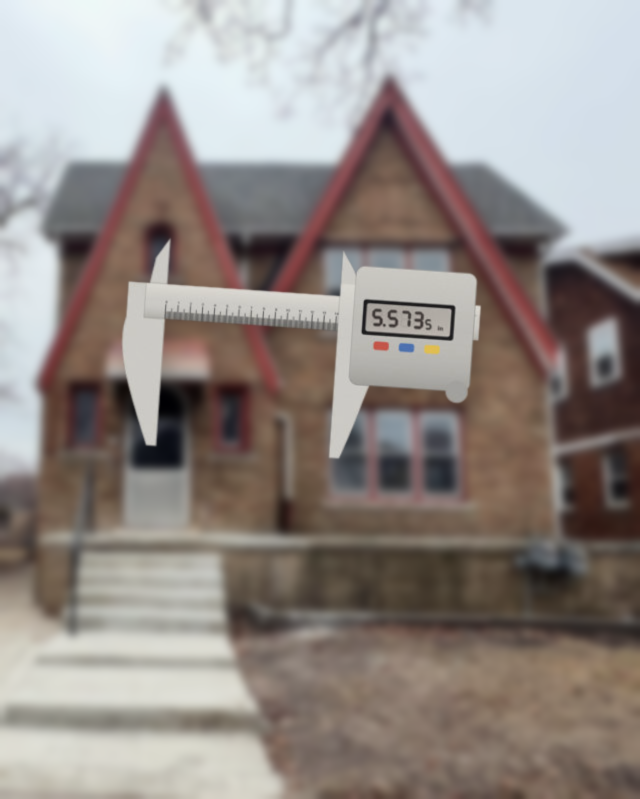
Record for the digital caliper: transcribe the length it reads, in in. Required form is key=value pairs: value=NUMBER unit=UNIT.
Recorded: value=5.5735 unit=in
